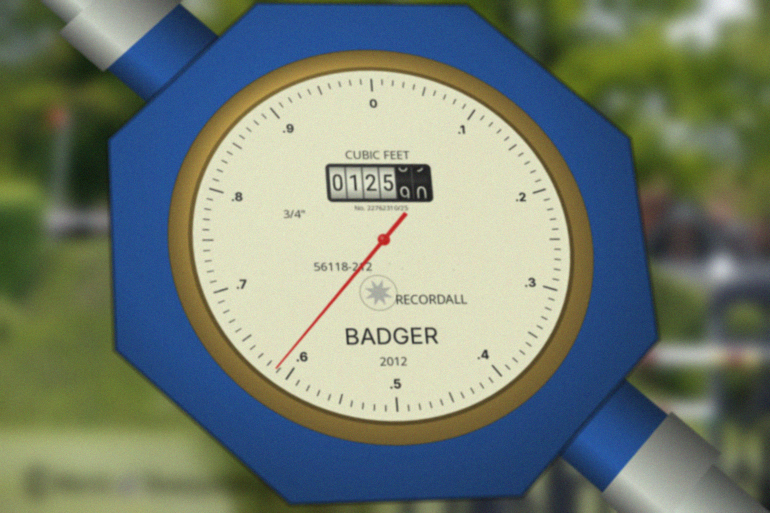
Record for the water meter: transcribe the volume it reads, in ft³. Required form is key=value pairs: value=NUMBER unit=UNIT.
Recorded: value=12589.61 unit=ft³
